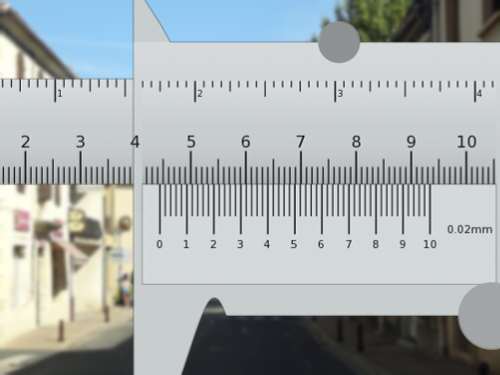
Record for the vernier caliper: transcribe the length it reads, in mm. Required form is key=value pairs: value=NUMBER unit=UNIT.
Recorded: value=44.4 unit=mm
